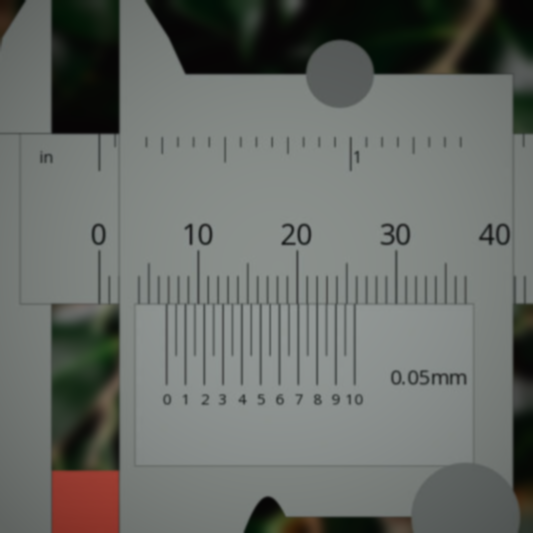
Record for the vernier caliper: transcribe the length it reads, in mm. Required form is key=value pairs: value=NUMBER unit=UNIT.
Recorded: value=6.8 unit=mm
